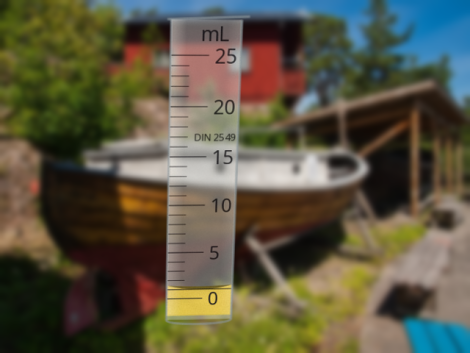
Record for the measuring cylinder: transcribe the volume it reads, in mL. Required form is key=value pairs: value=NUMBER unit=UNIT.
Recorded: value=1 unit=mL
